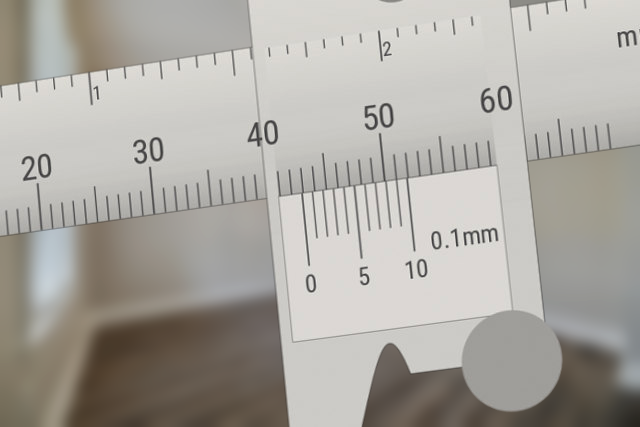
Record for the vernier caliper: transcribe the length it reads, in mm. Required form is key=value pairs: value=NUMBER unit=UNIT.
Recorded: value=42.9 unit=mm
